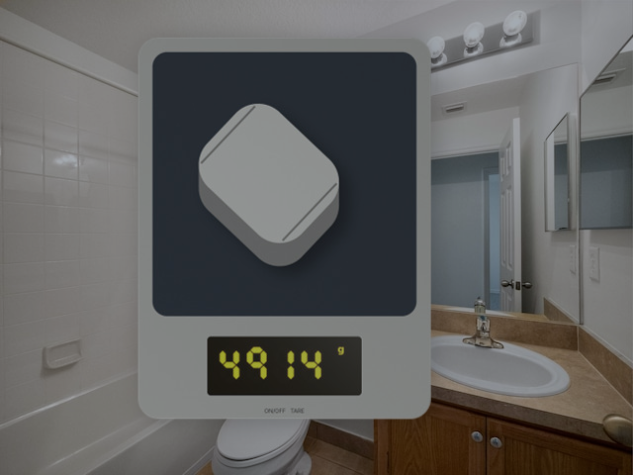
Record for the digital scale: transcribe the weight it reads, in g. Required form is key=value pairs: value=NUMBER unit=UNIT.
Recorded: value=4914 unit=g
